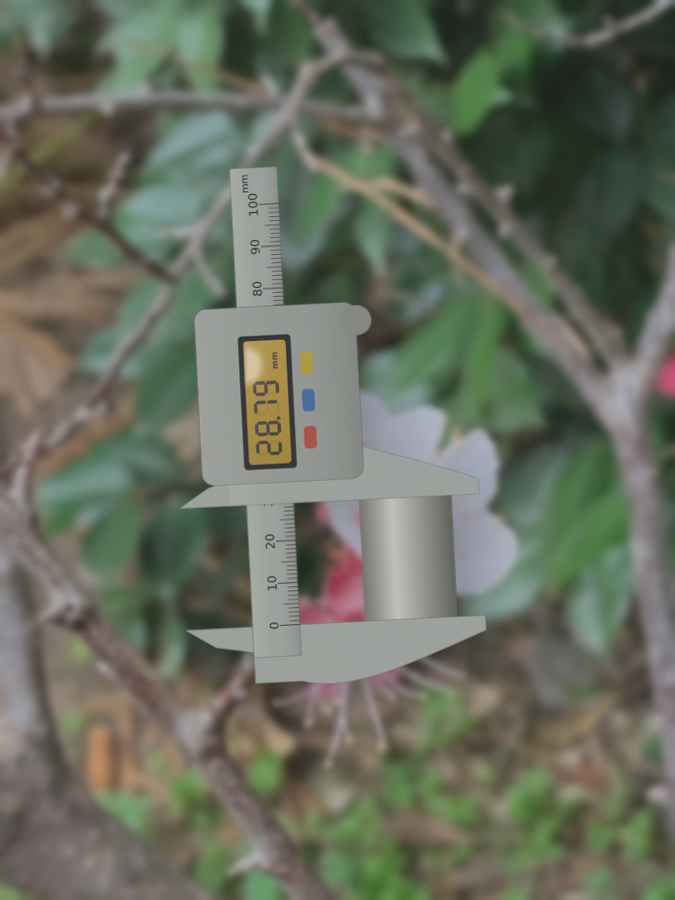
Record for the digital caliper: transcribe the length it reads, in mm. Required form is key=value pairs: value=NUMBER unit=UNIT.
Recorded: value=28.79 unit=mm
